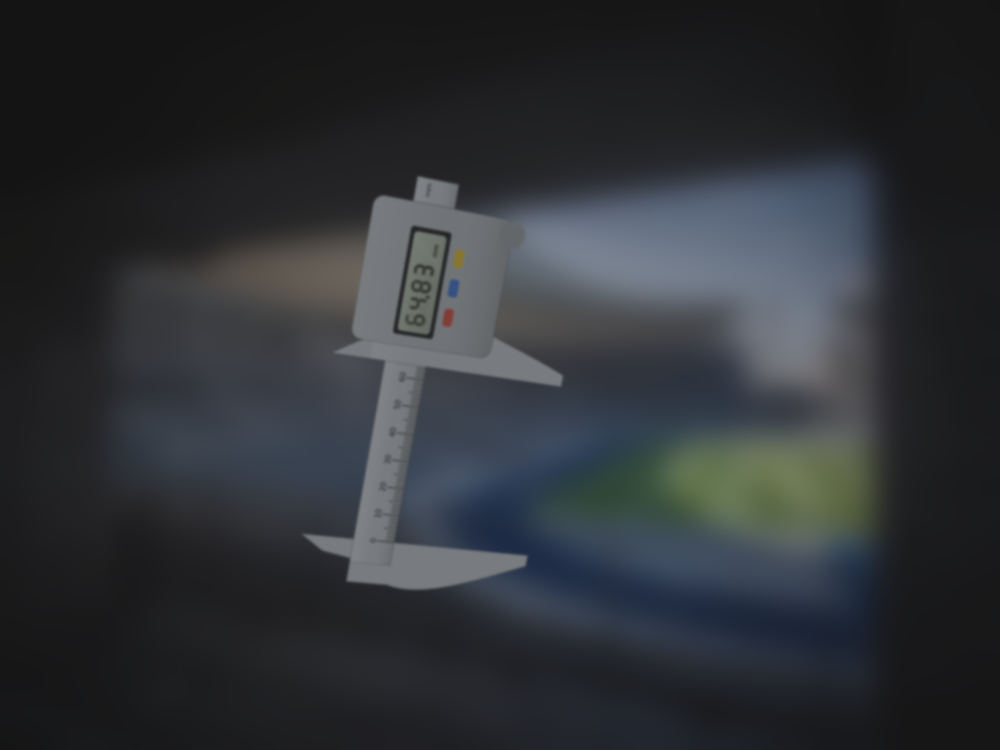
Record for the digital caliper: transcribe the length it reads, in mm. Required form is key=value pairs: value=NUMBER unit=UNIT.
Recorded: value=64.83 unit=mm
